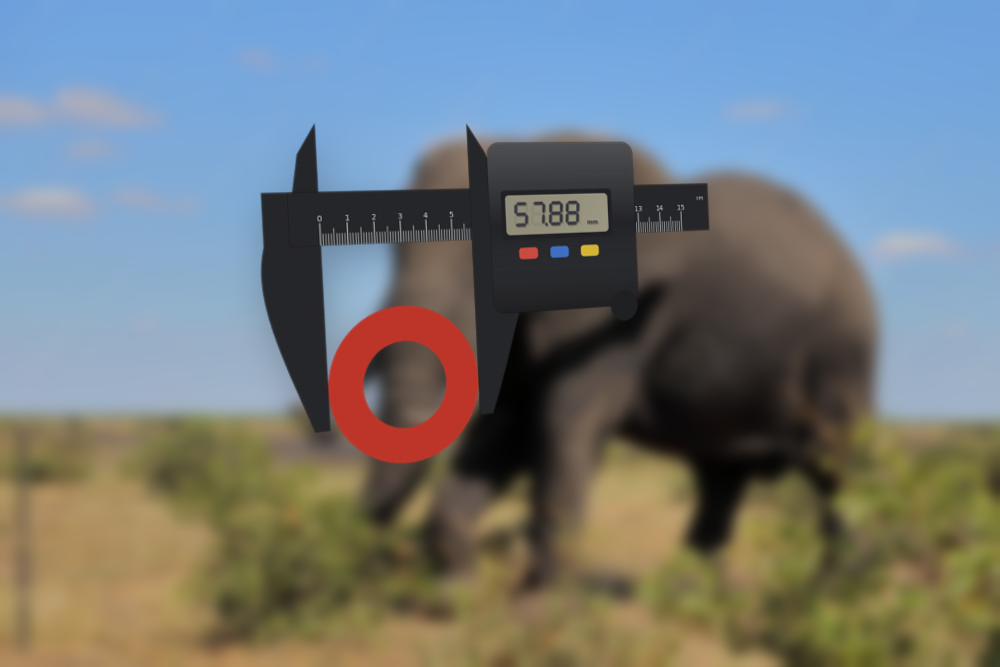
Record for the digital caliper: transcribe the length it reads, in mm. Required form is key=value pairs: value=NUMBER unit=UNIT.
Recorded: value=57.88 unit=mm
